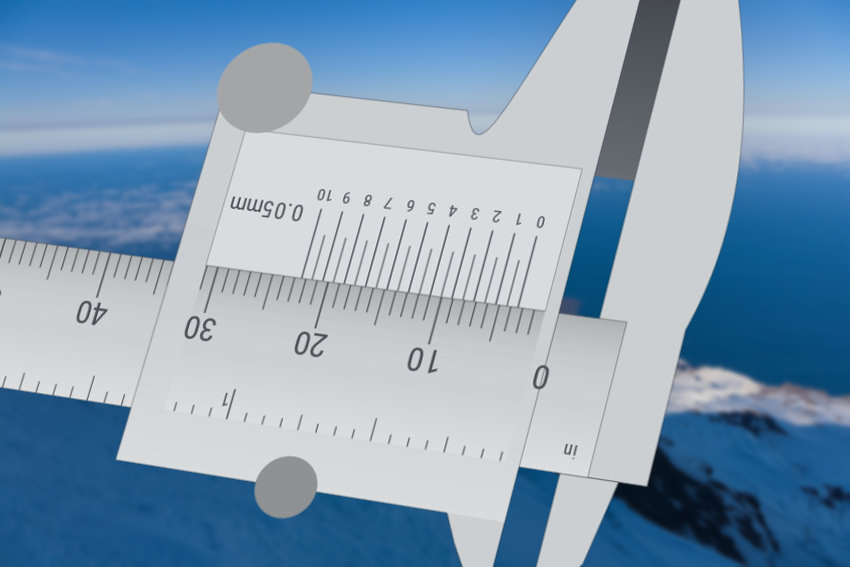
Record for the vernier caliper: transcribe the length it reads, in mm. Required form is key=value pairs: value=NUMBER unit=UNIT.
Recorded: value=3.4 unit=mm
